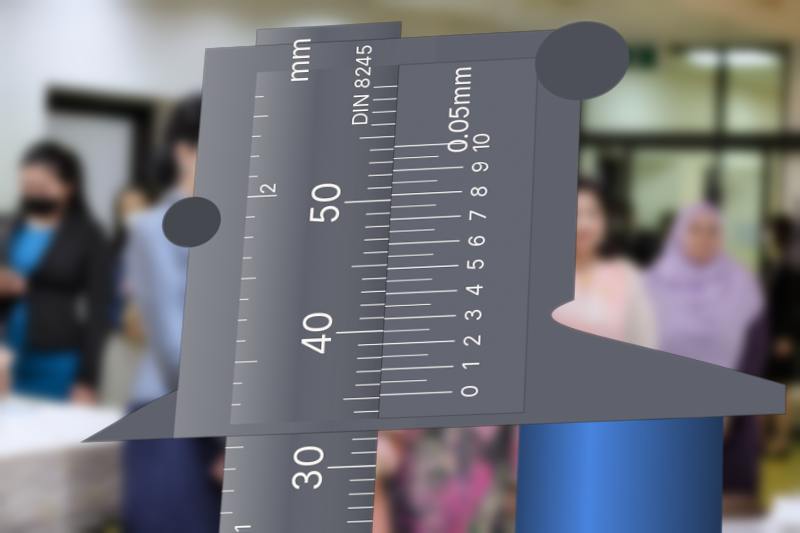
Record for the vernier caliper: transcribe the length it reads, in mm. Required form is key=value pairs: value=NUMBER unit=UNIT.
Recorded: value=35.2 unit=mm
